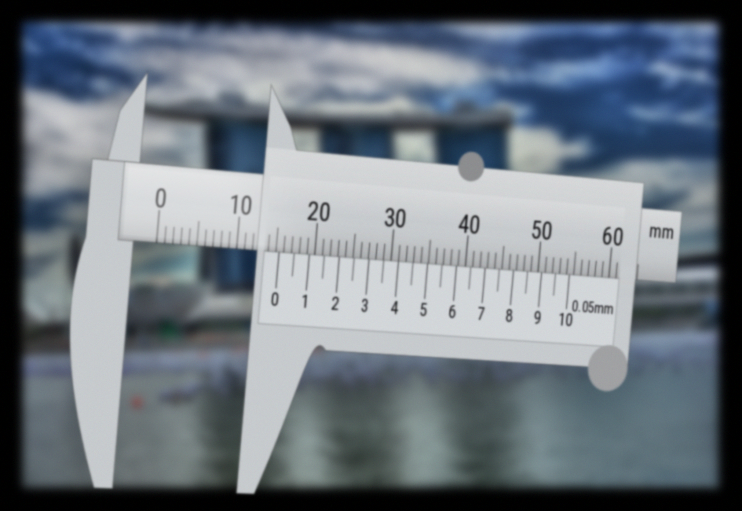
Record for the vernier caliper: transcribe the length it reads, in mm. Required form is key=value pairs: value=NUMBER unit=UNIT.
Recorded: value=15.4 unit=mm
